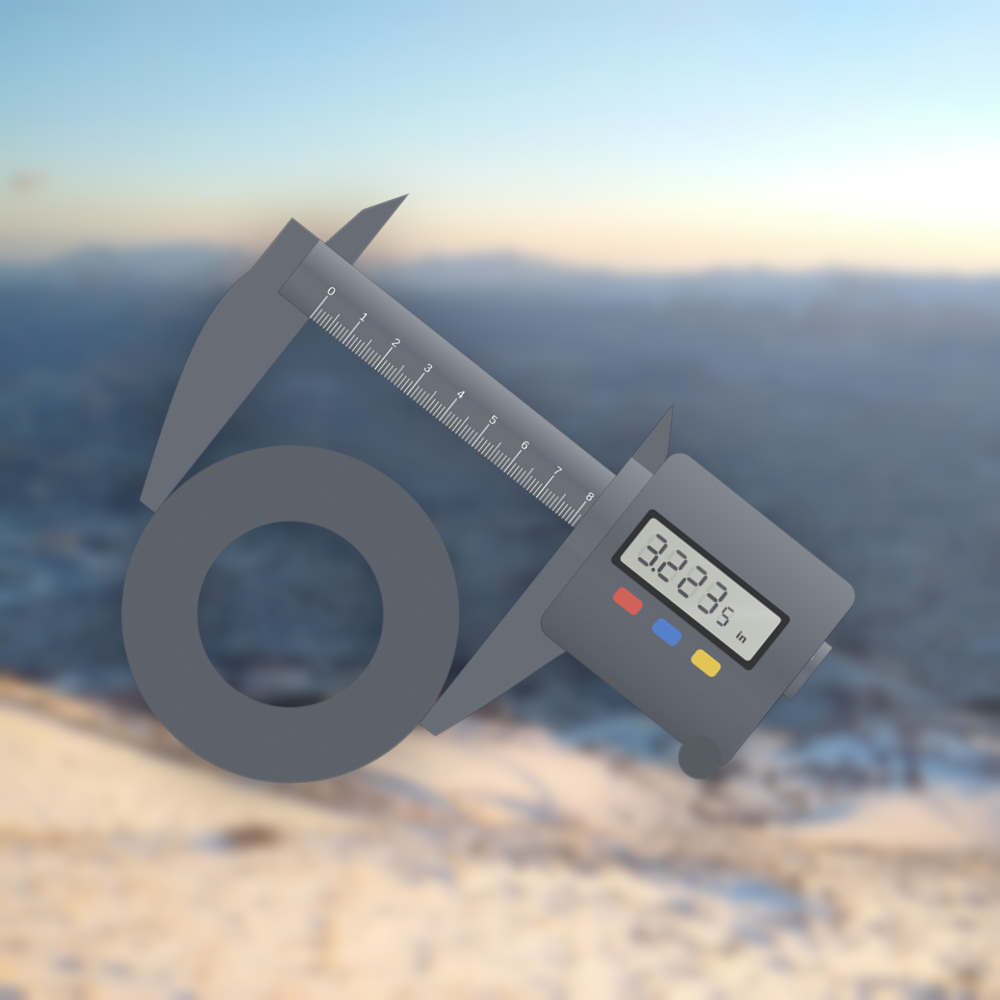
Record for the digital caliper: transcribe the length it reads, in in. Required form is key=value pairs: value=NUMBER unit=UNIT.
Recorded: value=3.2235 unit=in
